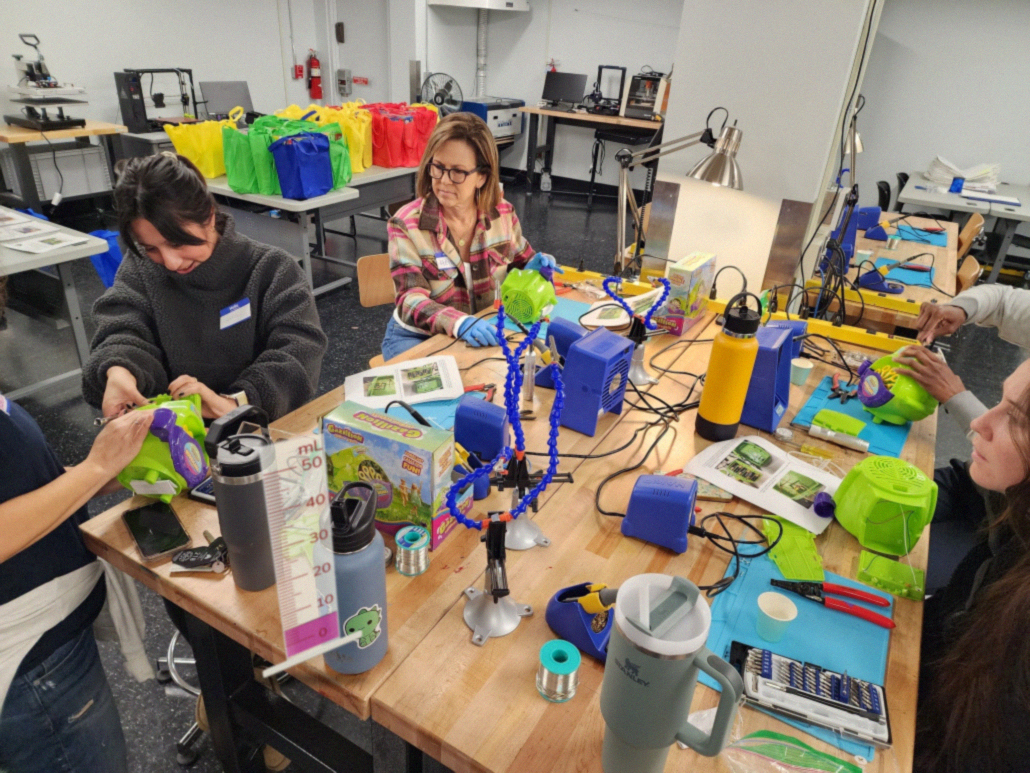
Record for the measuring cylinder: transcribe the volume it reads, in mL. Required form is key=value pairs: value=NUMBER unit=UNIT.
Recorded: value=5 unit=mL
